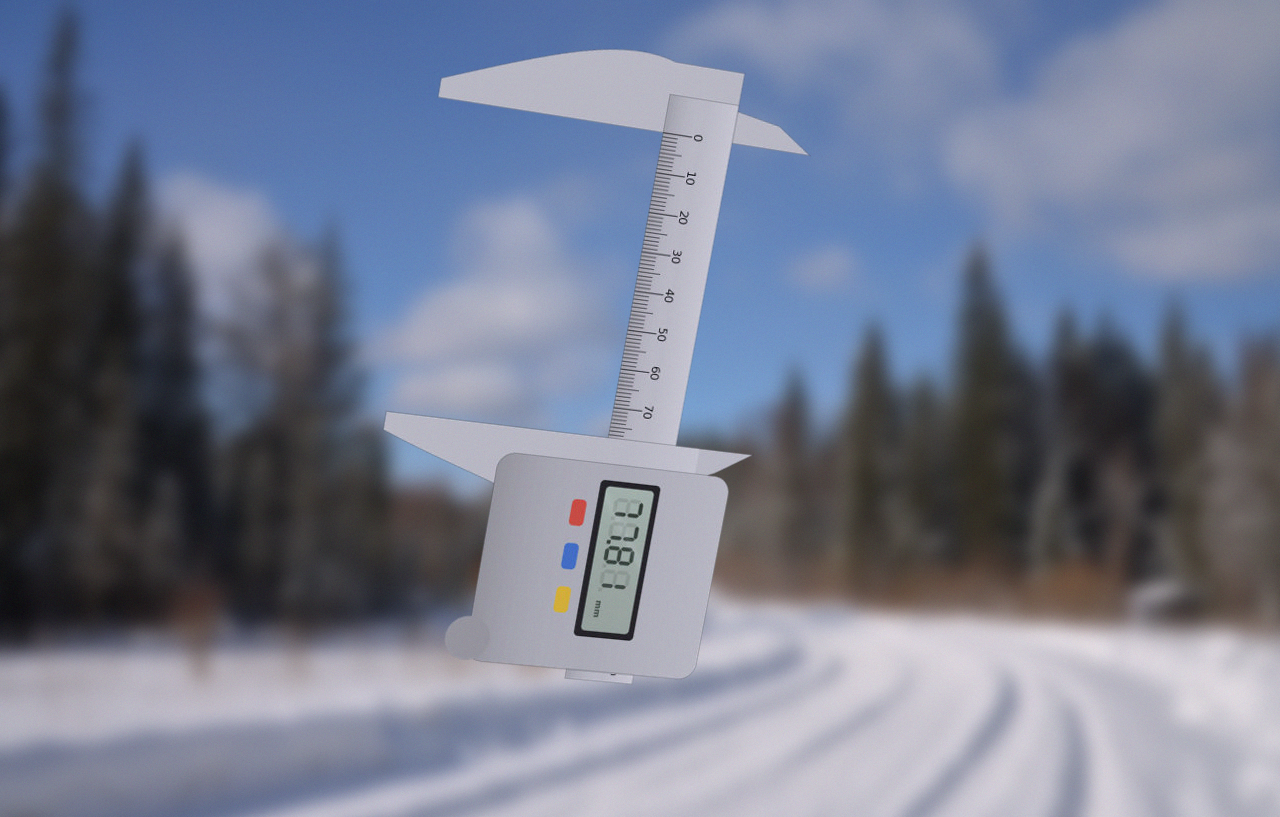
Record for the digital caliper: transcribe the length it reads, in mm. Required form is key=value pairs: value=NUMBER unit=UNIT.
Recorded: value=77.81 unit=mm
